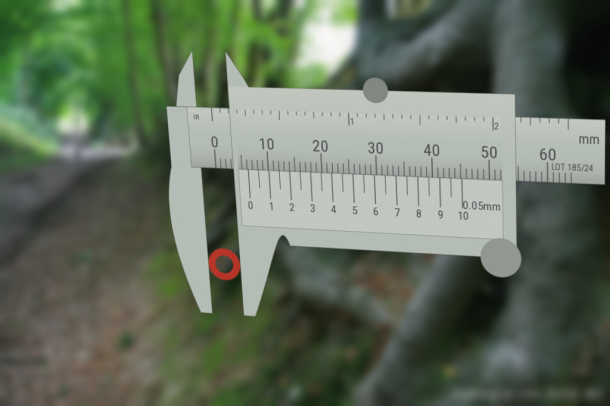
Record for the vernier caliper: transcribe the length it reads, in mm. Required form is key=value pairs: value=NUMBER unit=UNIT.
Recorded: value=6.2 unit=mm
